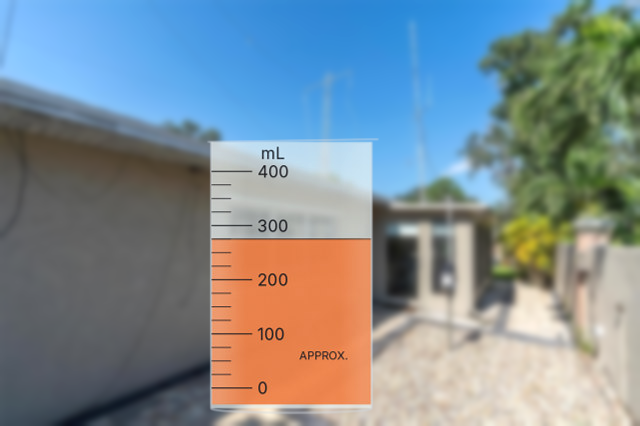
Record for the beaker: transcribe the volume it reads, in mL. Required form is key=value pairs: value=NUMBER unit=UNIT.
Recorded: value=275 unit=mL
